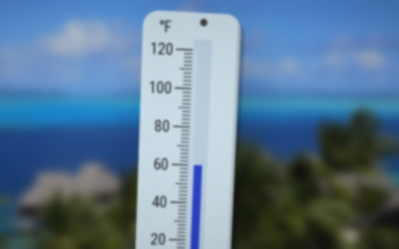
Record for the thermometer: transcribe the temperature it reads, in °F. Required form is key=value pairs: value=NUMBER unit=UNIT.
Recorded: value=60 unit=°F
